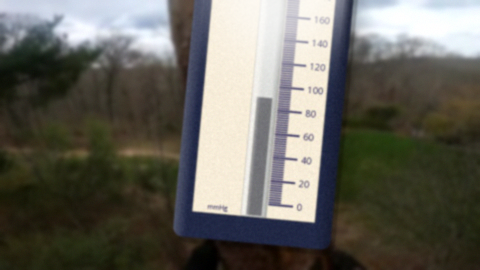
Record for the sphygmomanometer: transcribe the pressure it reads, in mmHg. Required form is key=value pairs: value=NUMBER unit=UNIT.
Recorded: value=90 unit=mmHg
